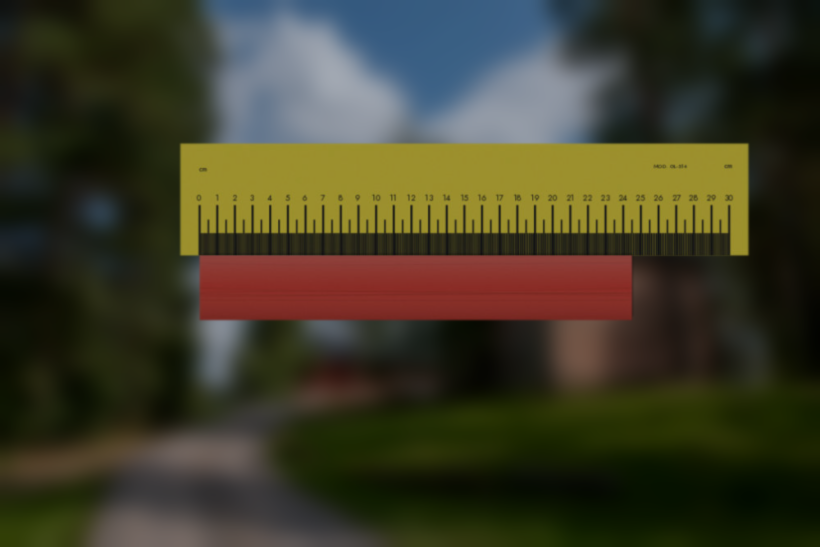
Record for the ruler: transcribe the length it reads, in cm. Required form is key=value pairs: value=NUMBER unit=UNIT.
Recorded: value=24.5 unit=cm
